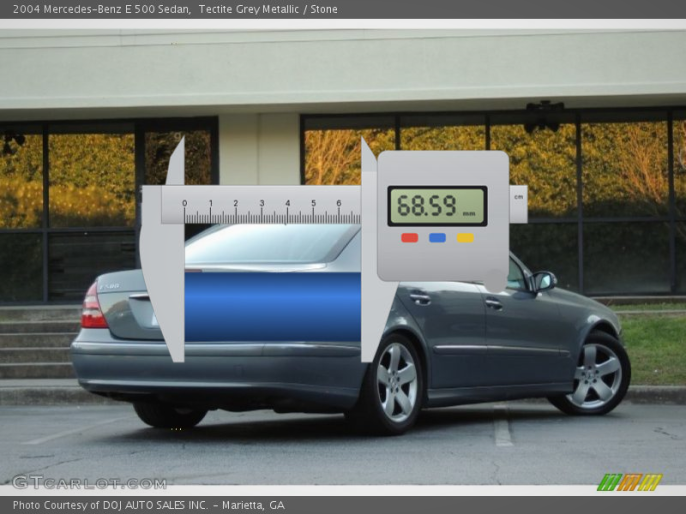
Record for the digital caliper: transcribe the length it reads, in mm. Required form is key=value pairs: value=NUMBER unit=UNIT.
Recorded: value=68.59 unit=mm
